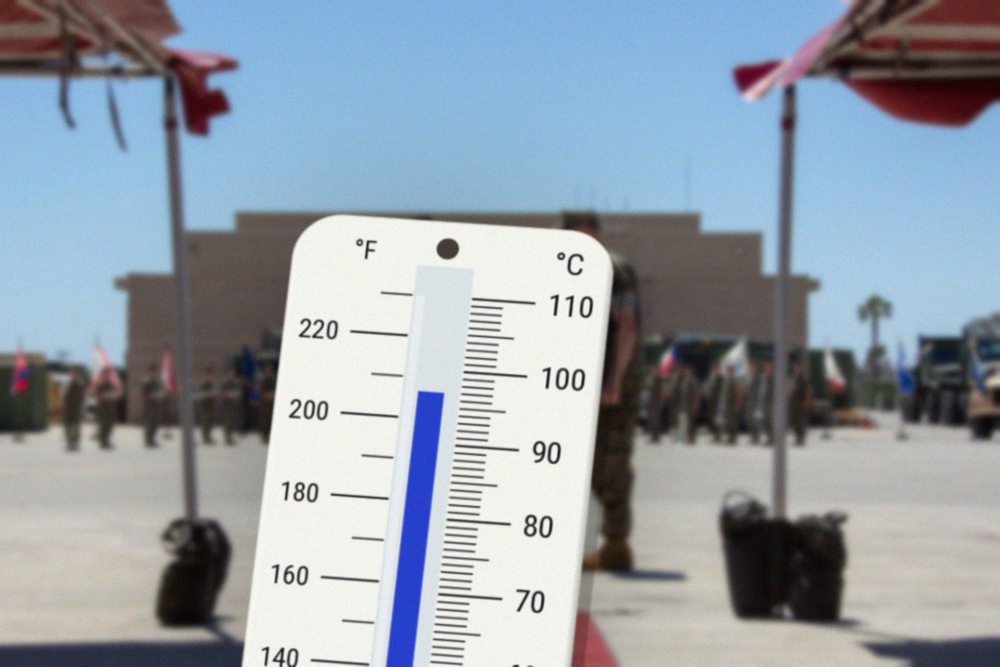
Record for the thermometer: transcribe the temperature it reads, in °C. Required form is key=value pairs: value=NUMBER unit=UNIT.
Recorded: value=97 unit=°C
